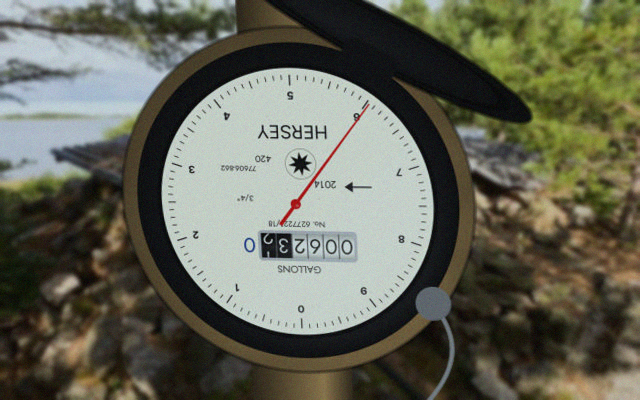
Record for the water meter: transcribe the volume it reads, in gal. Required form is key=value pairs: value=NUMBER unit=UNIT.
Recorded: value=62316.0 unit=gal
